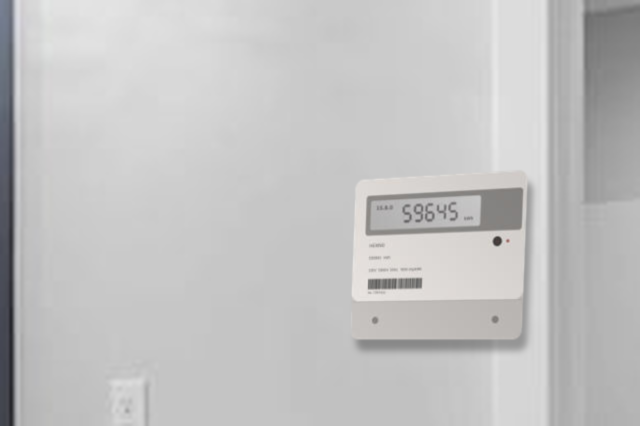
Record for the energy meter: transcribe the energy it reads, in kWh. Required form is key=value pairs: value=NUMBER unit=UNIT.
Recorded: value=59645 unit=kWh
